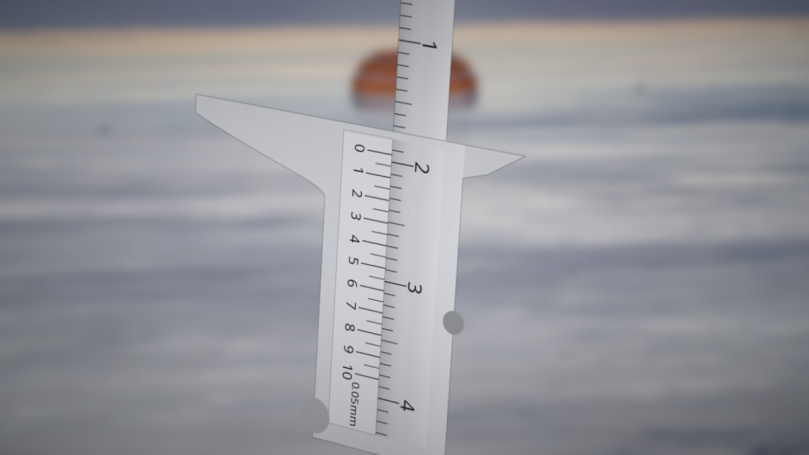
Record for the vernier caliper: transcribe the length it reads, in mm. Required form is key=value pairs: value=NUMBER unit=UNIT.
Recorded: value=19.4 unit=mm
